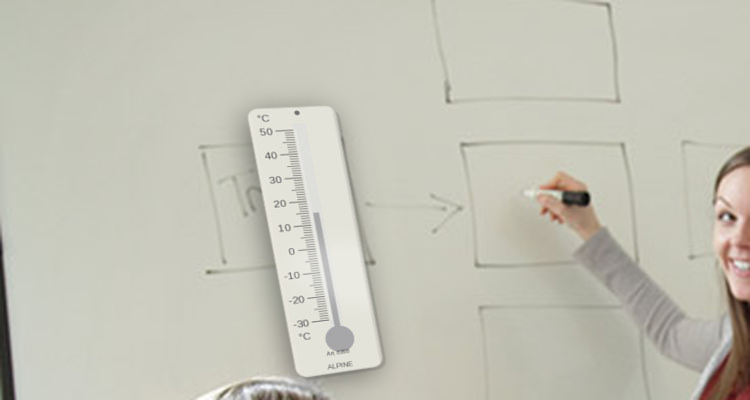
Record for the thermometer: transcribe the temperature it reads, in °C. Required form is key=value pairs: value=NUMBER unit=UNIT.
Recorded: value=15 unit=°C
